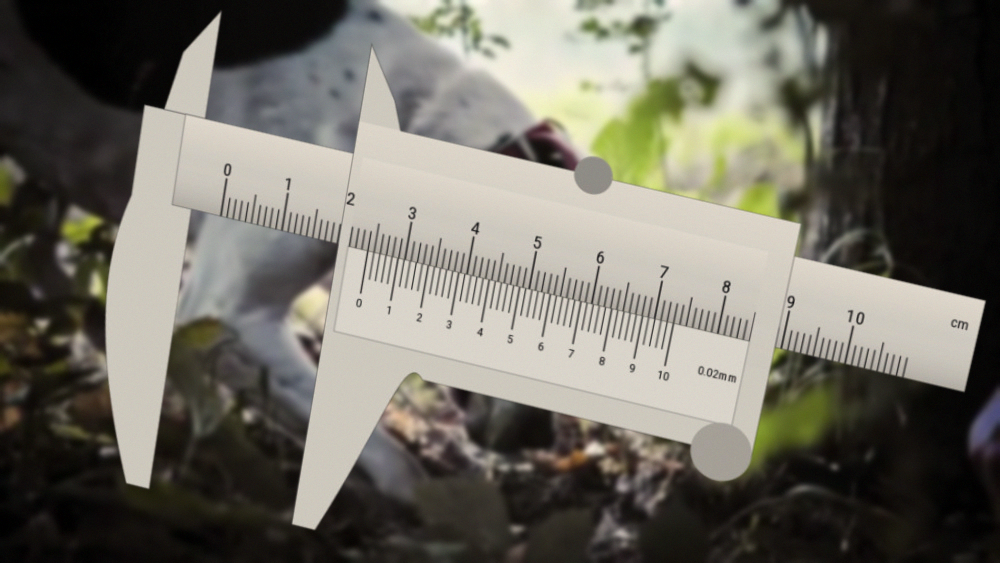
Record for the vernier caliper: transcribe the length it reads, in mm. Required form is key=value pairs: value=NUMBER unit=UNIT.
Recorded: value=24.0 unit=mm
